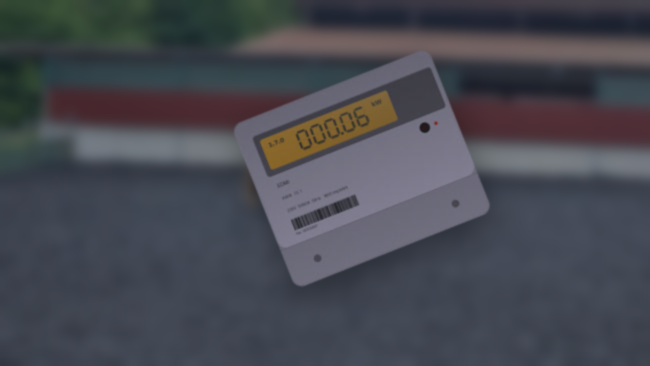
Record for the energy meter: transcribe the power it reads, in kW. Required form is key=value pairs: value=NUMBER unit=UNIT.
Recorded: value=0.06 unit=kW
